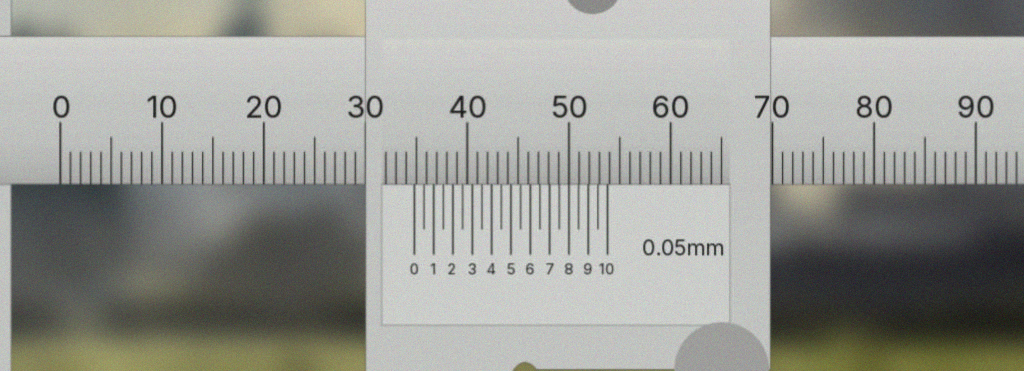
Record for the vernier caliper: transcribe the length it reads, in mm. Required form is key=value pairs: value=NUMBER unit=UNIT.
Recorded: value=34.8 unit=mm
